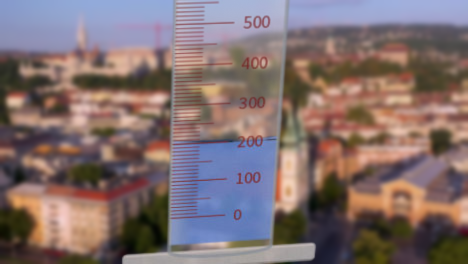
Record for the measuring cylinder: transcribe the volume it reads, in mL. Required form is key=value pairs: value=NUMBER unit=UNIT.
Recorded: value=200 unit=mL
